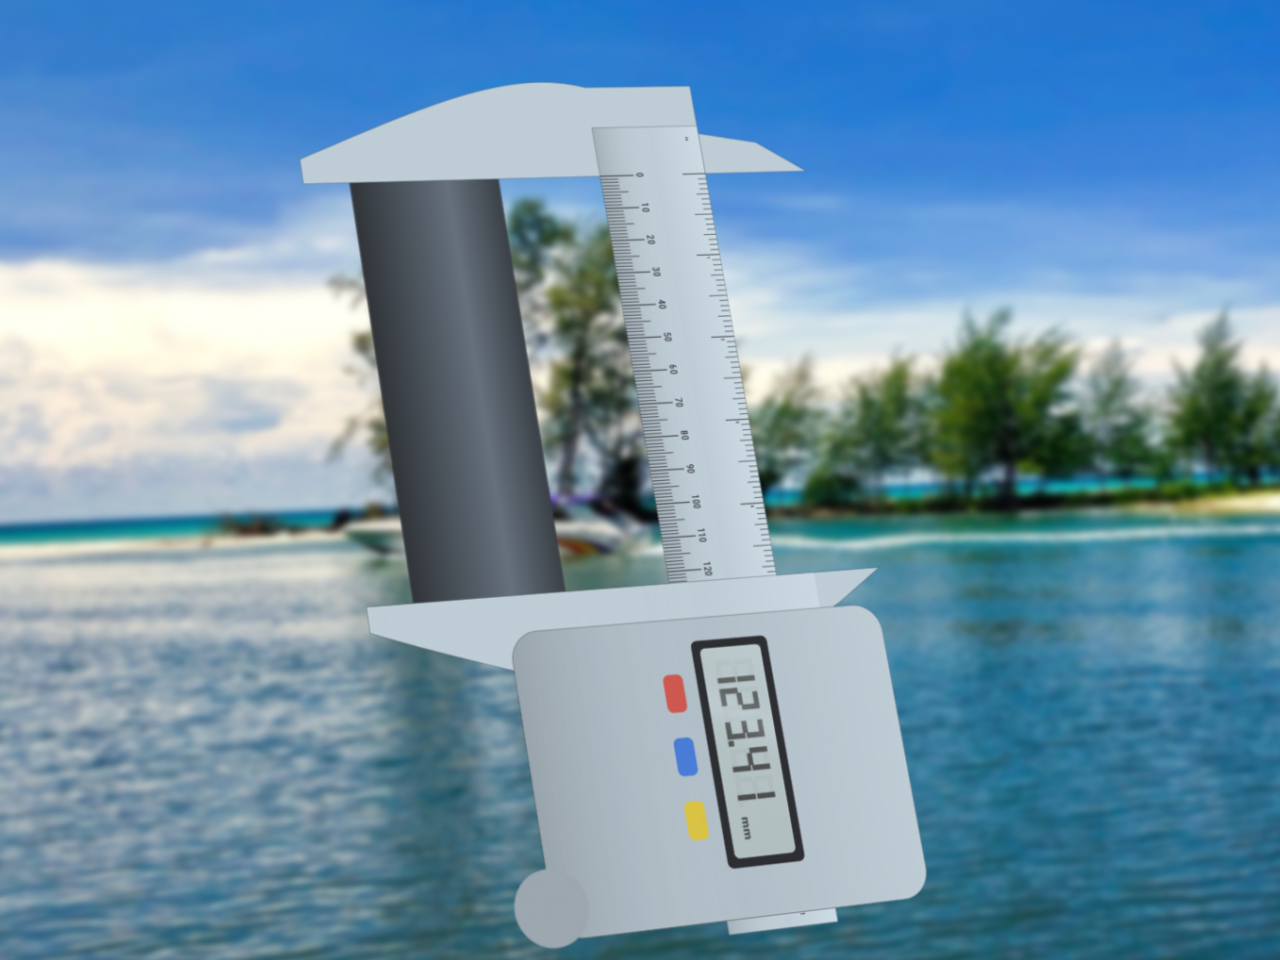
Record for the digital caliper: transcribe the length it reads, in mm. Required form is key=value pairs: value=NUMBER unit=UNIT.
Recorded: value=123.41 unit=mm
